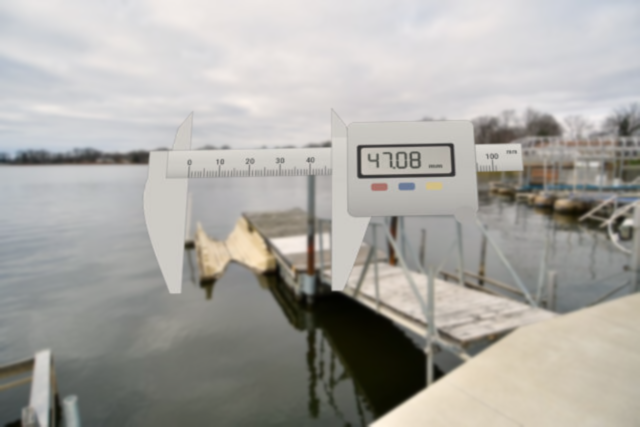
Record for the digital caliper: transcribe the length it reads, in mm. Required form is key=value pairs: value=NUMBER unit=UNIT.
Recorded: value=47.08 unit=mm
